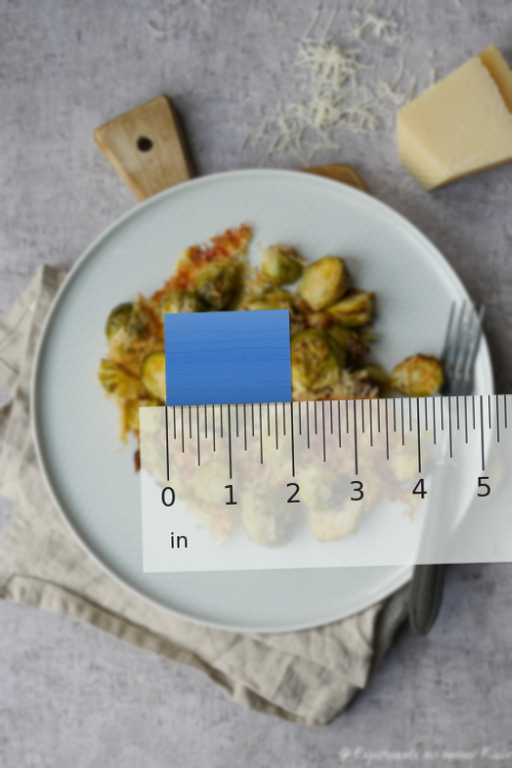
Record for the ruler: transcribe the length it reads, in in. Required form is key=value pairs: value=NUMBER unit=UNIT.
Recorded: value=2 unit=in
